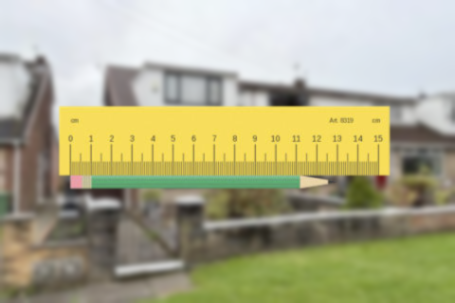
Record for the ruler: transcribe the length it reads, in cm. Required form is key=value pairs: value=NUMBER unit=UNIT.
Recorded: value=13 unit=cm
